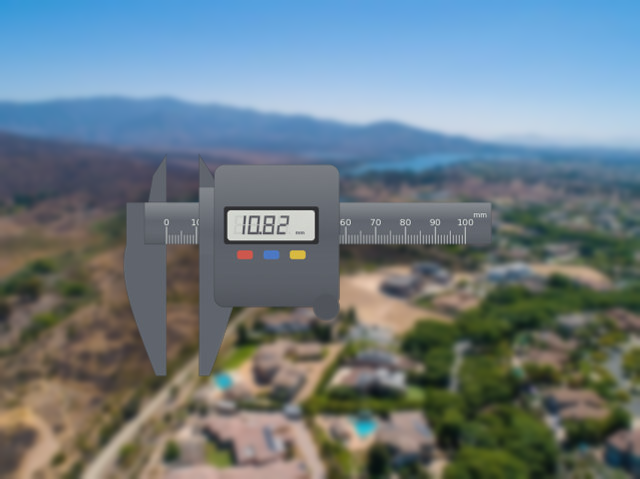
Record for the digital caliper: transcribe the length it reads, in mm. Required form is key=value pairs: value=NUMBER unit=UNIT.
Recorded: value=10.82 unit=mm
